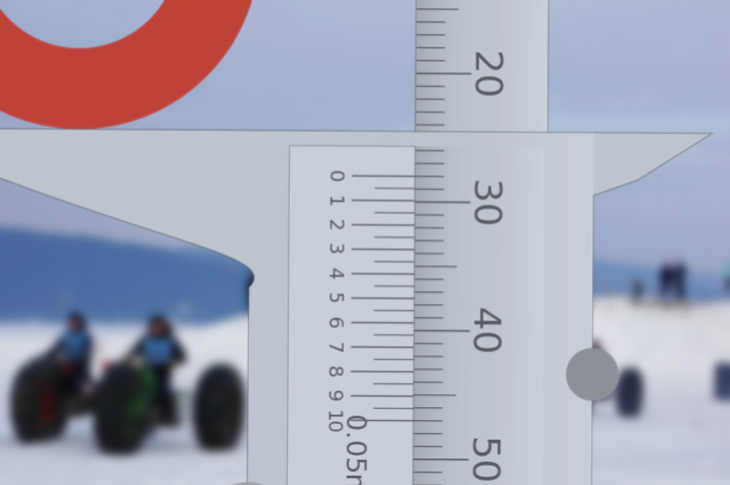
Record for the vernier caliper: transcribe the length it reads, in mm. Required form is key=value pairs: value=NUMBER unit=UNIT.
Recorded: value=28.0 unit=mm
